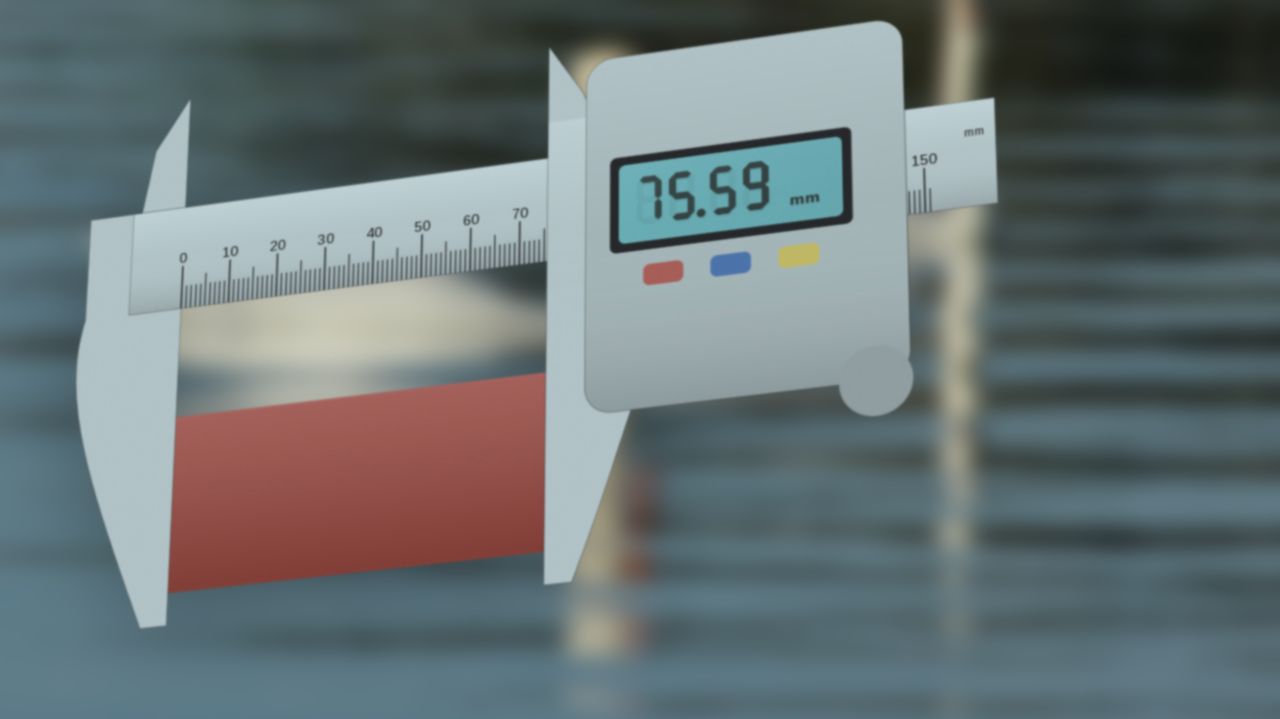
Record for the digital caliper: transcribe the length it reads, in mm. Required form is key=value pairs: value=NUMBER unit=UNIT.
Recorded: value=75.59 unit=mm
